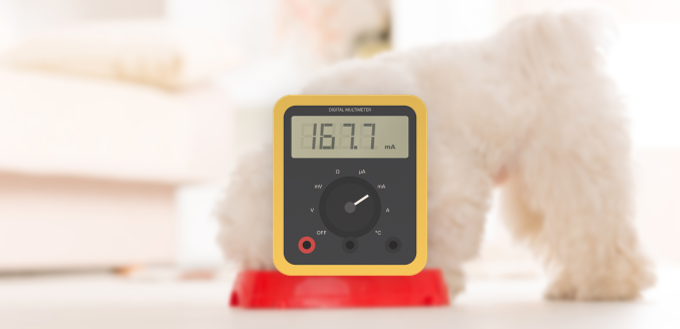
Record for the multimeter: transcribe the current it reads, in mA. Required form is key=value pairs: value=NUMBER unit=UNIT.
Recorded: value=167.7 unit=mA
